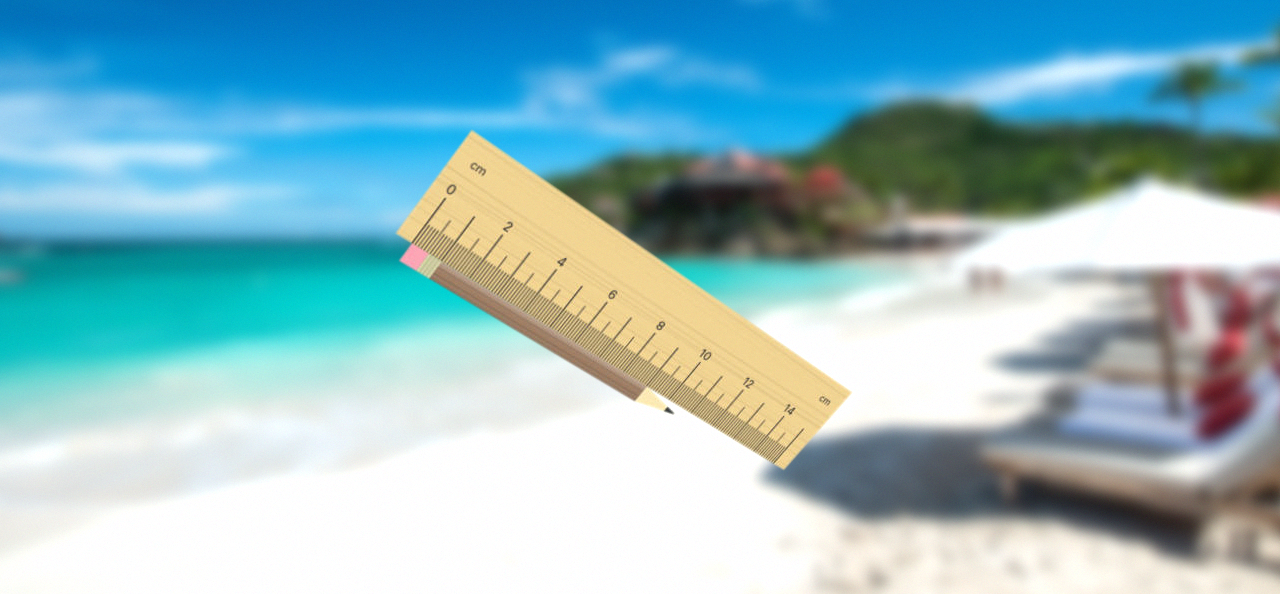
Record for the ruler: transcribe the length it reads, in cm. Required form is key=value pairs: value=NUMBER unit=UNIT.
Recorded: value=10.5 unit=cm
